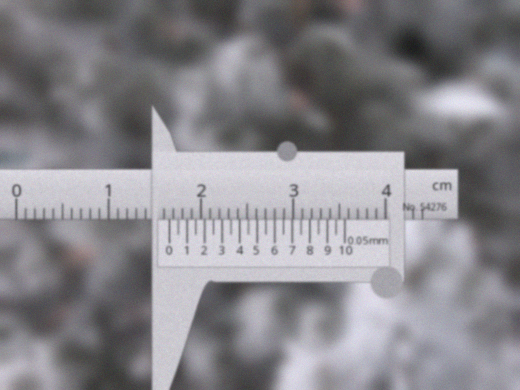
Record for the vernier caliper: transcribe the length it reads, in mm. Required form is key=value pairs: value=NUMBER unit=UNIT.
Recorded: value=16.6 unit=mm
